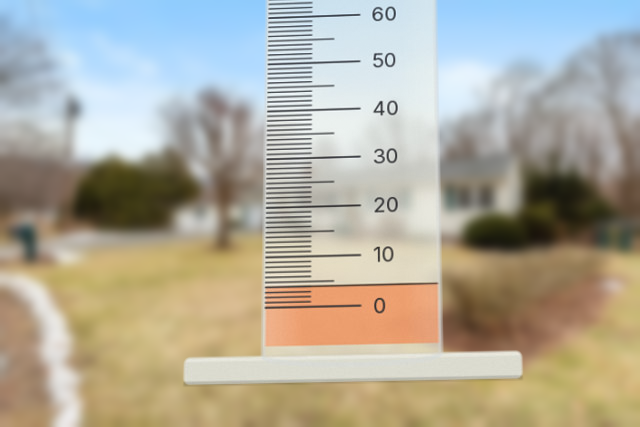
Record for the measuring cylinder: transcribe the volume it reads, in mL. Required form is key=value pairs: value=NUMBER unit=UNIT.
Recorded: value=4 unit=mL
